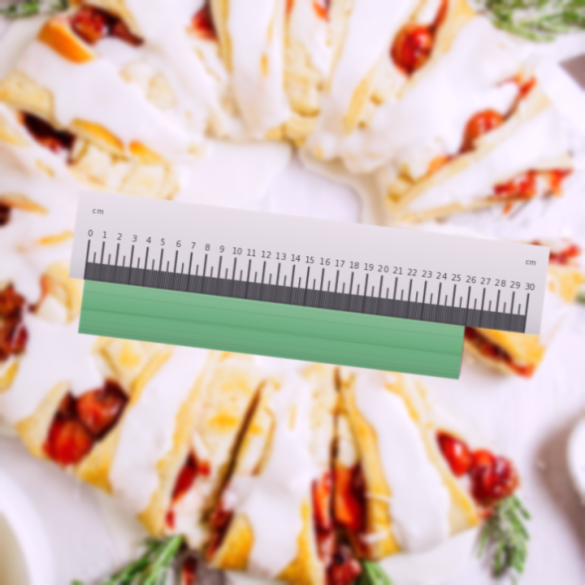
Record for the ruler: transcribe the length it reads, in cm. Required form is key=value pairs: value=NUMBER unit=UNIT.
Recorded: value=26 unit=cm
